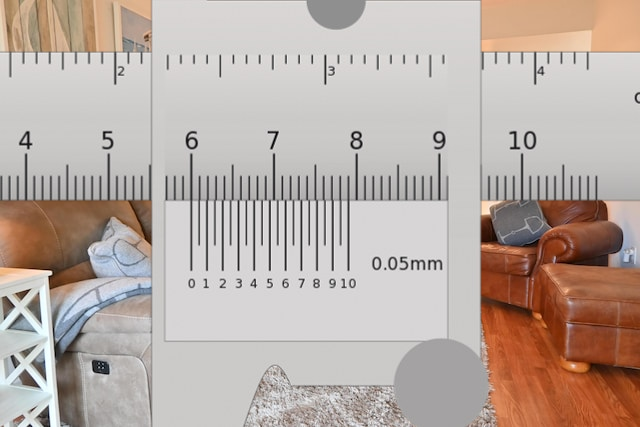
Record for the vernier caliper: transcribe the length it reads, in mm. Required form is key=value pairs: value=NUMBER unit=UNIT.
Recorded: value=60.0 unit=mm
